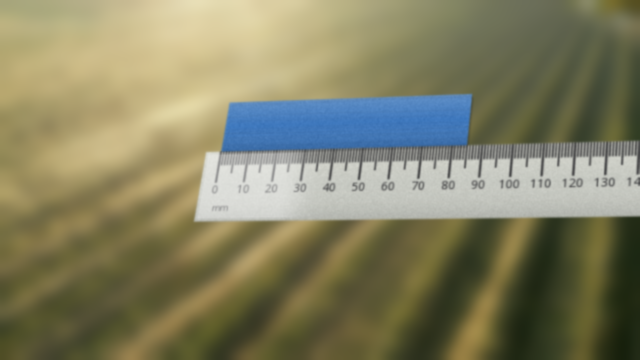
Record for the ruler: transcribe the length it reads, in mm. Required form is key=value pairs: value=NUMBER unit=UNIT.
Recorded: value=85 unit=mm
